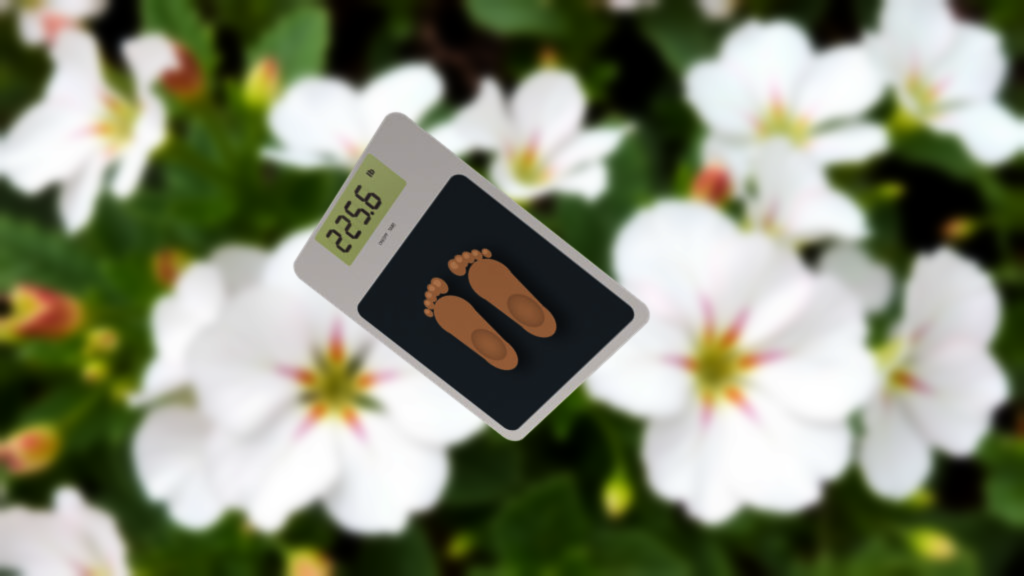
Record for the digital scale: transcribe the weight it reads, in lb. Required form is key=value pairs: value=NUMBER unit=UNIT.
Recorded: value=225.6 unit=lb
